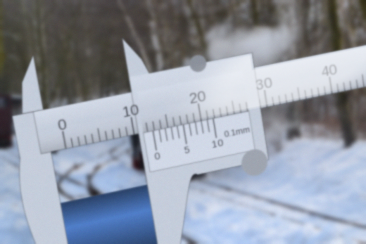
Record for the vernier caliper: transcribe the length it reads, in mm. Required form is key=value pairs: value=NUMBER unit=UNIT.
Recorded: value=12.8 unit=mm
